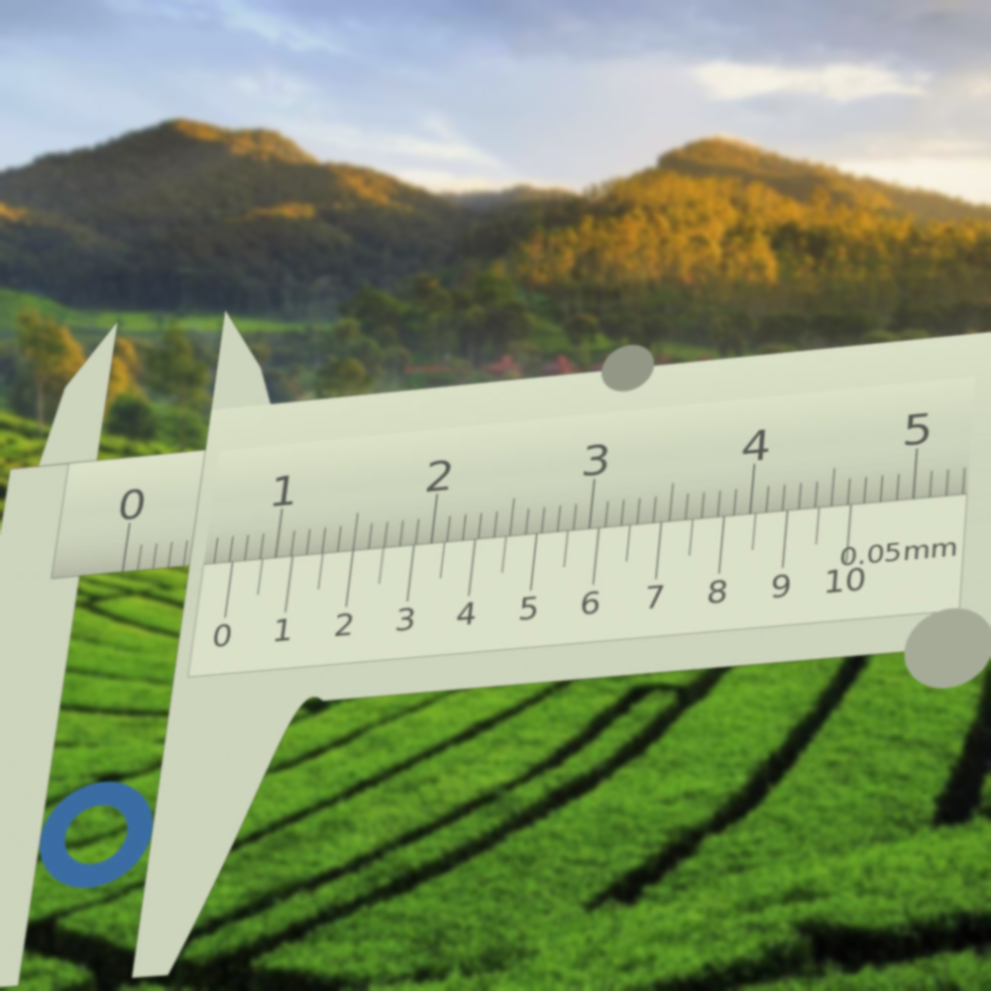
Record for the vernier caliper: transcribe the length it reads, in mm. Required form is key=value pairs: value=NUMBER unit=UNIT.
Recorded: value=7.2 unit=mm
